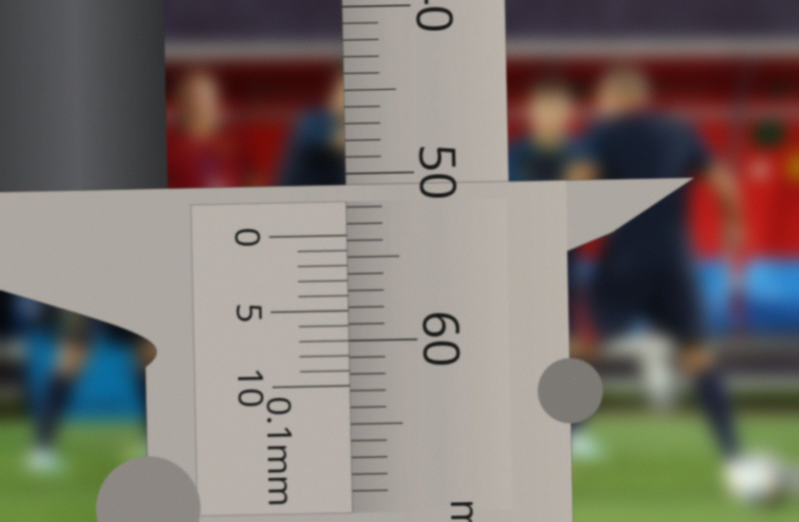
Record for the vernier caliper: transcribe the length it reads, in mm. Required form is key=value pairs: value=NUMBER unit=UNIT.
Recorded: value=53.7 unit=mm
